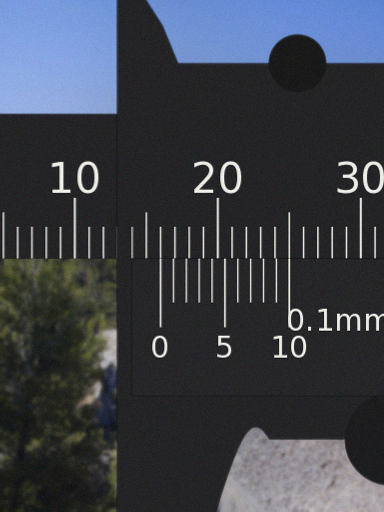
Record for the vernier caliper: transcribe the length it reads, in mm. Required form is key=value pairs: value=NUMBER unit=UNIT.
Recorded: value=16.0 unit=mm
